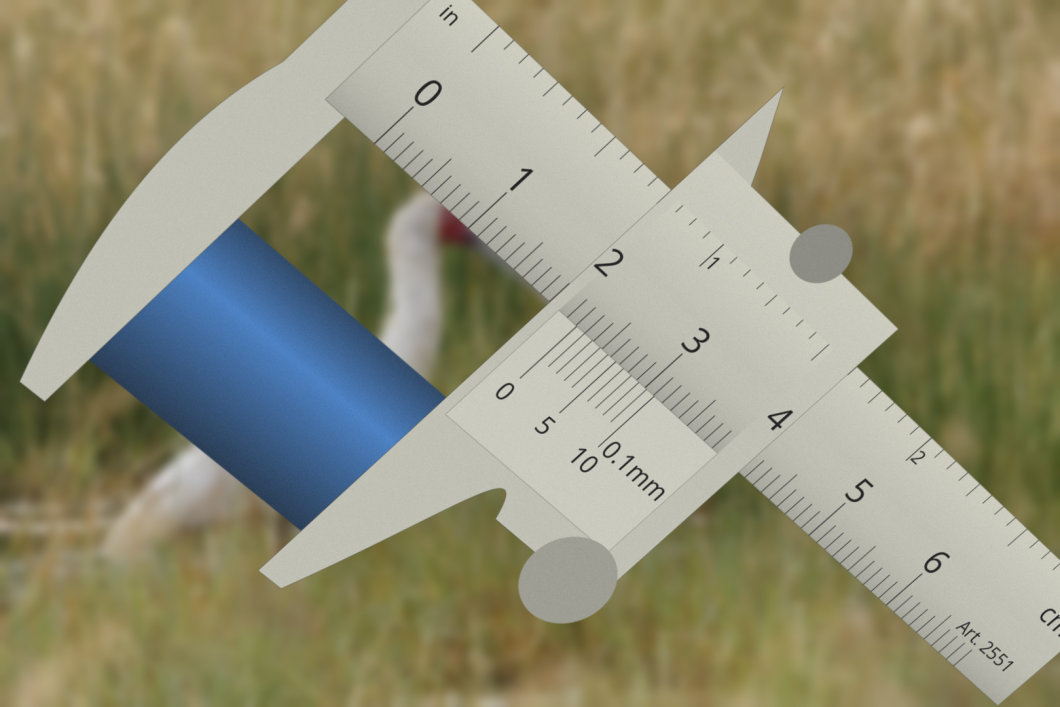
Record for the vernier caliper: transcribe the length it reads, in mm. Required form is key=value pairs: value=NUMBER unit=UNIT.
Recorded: value=22.1 unit=mm
